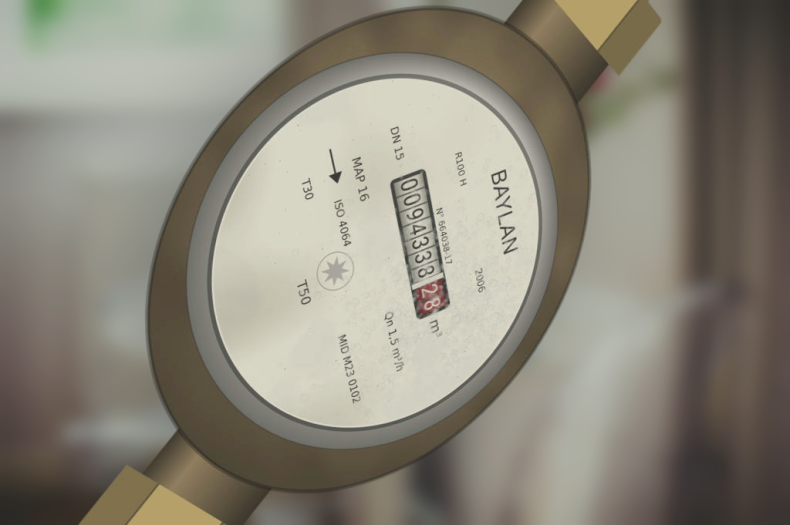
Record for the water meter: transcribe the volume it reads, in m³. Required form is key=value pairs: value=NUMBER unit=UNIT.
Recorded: value=94338.28 unit=m³
